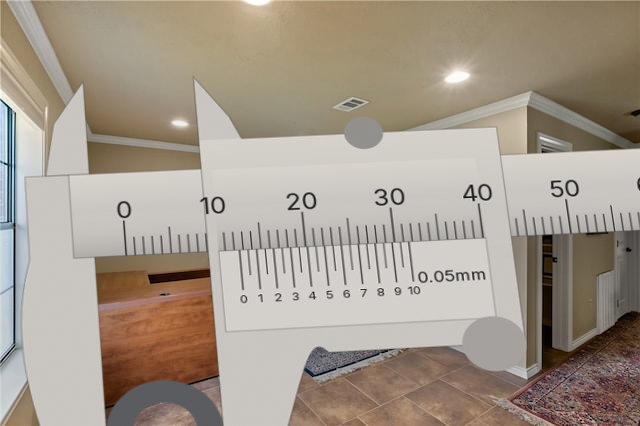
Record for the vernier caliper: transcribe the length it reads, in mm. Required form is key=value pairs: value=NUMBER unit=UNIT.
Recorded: value=12.6 unit=mm
